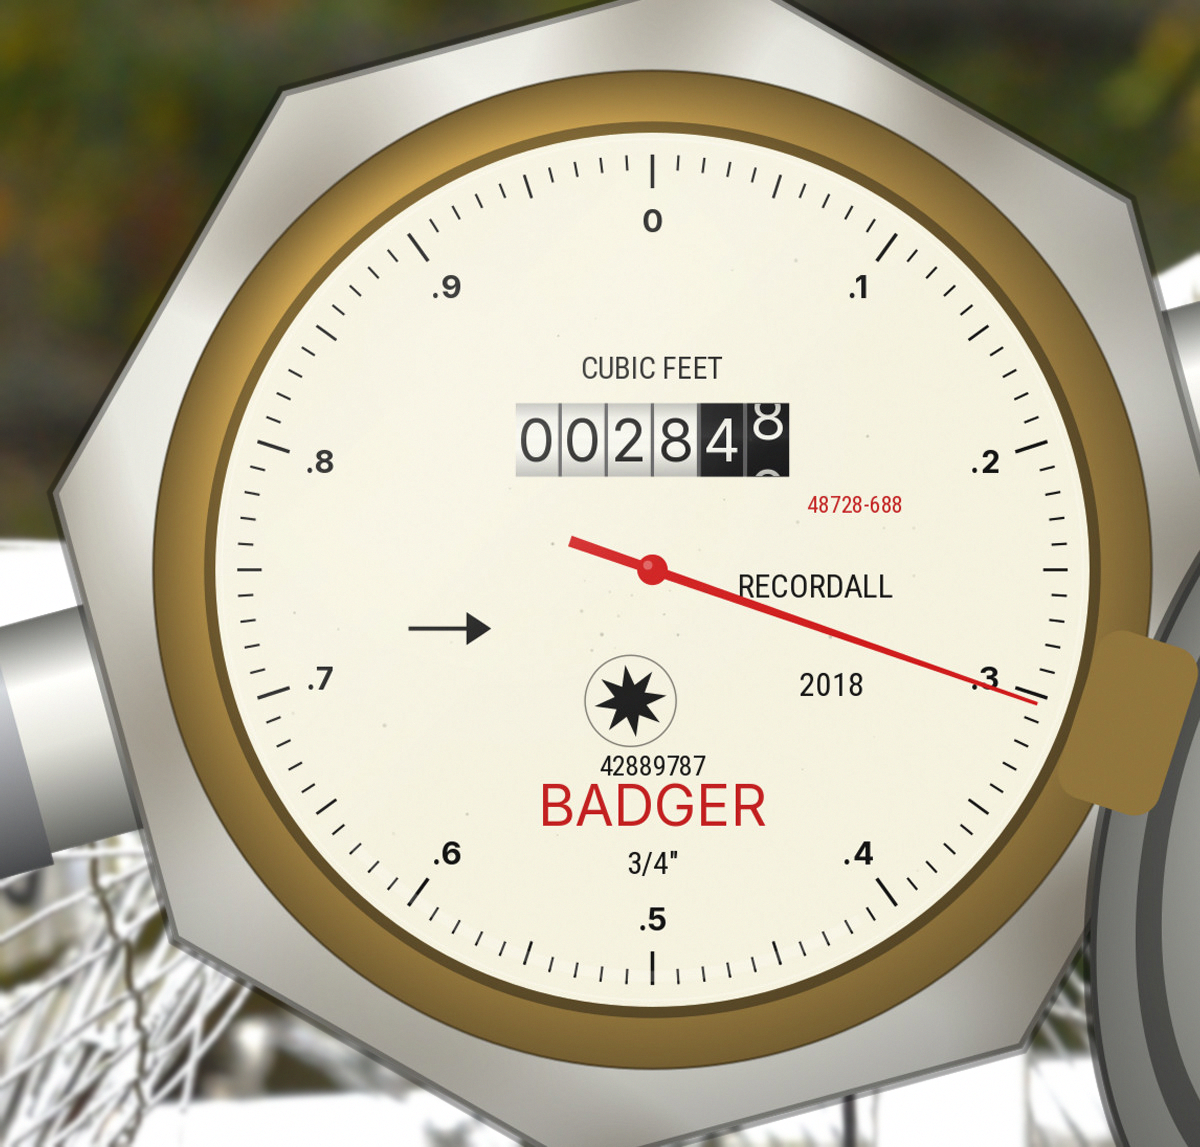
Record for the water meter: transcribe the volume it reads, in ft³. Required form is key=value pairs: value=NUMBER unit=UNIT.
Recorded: value=2848.30 unit=ft³
